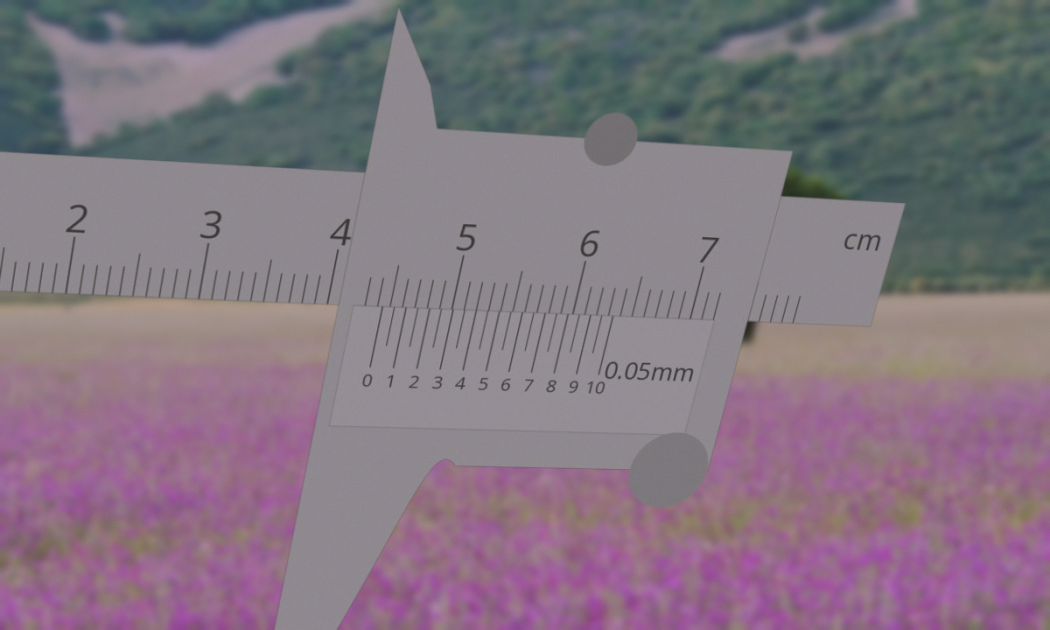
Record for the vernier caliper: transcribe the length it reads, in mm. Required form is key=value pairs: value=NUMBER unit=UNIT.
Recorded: value=44.4 unit=mm
